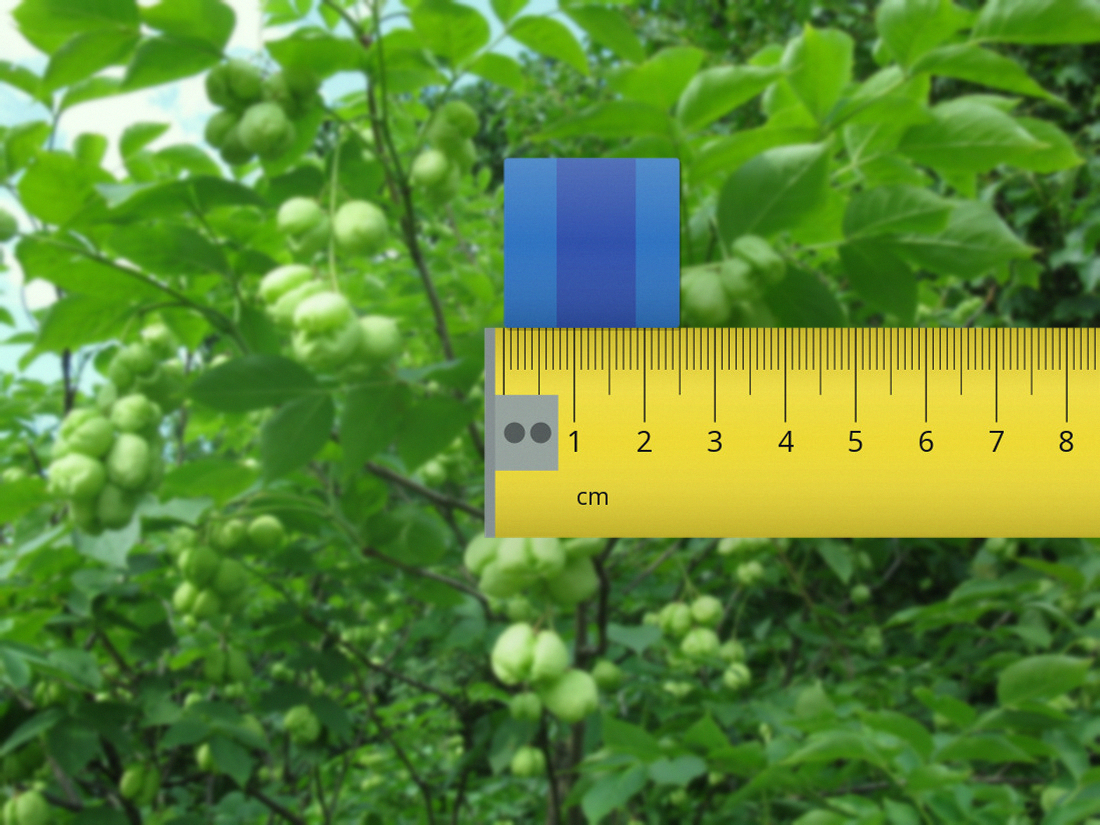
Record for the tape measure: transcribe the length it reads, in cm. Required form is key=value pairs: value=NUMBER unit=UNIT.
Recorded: value=2.5 unit=cm
